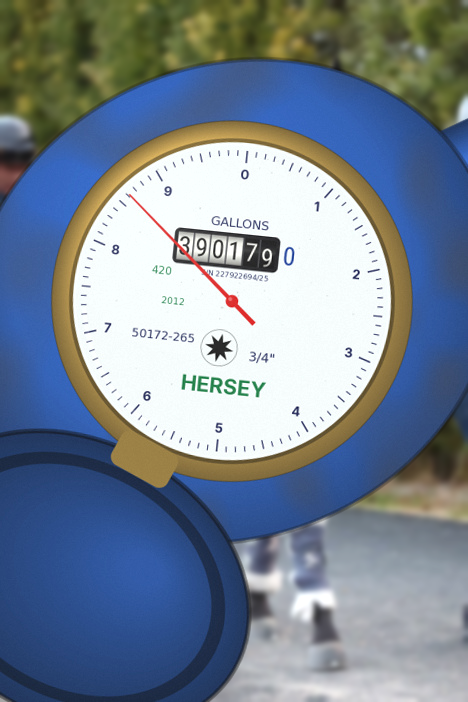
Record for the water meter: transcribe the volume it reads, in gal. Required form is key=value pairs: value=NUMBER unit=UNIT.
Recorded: value=3901788.6 unit=gal
